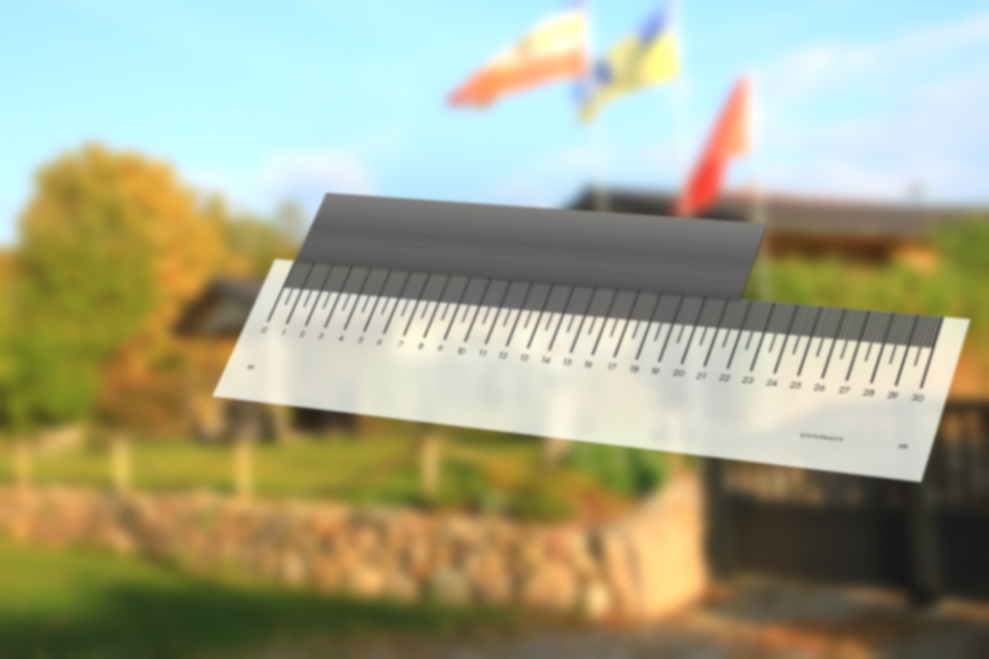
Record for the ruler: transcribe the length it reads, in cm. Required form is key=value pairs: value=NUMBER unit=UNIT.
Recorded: value=21.5 unit=cm
